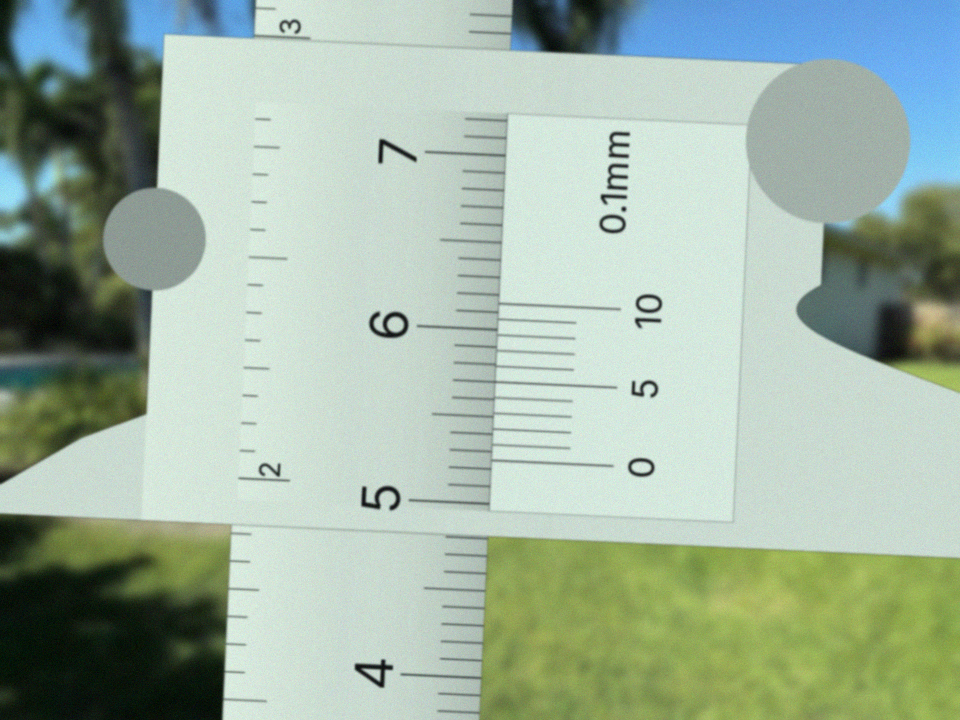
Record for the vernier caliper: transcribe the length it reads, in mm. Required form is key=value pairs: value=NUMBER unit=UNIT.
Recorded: value=52.5 unit=mm
